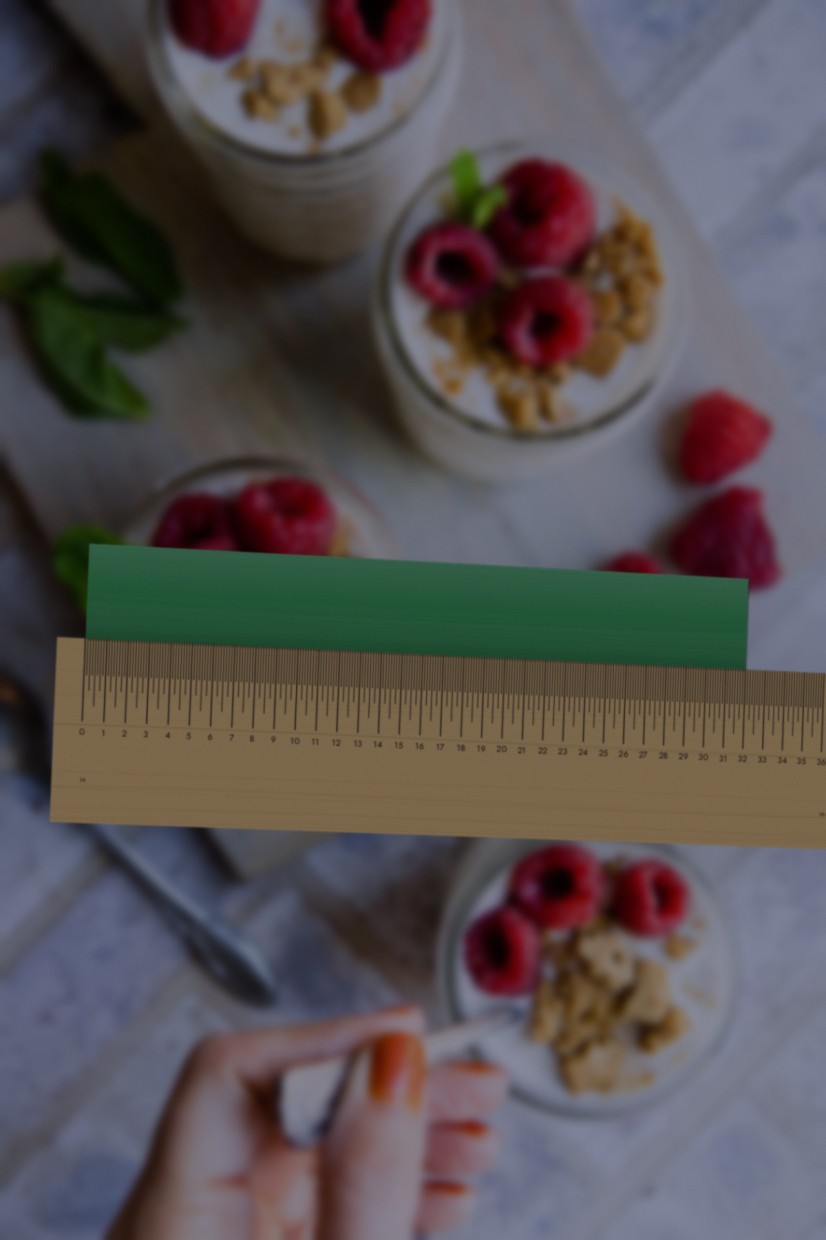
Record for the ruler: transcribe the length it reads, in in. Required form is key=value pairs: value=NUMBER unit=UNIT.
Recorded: value=32 unit=in
